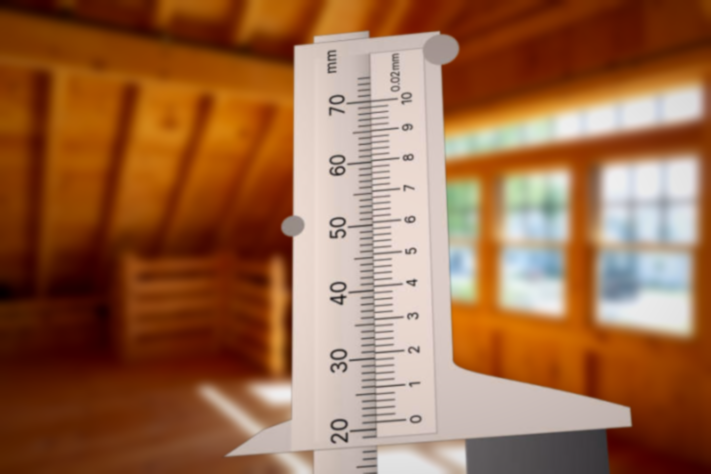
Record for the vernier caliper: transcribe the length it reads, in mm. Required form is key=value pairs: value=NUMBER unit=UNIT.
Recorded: value=21.0 unit=mm
